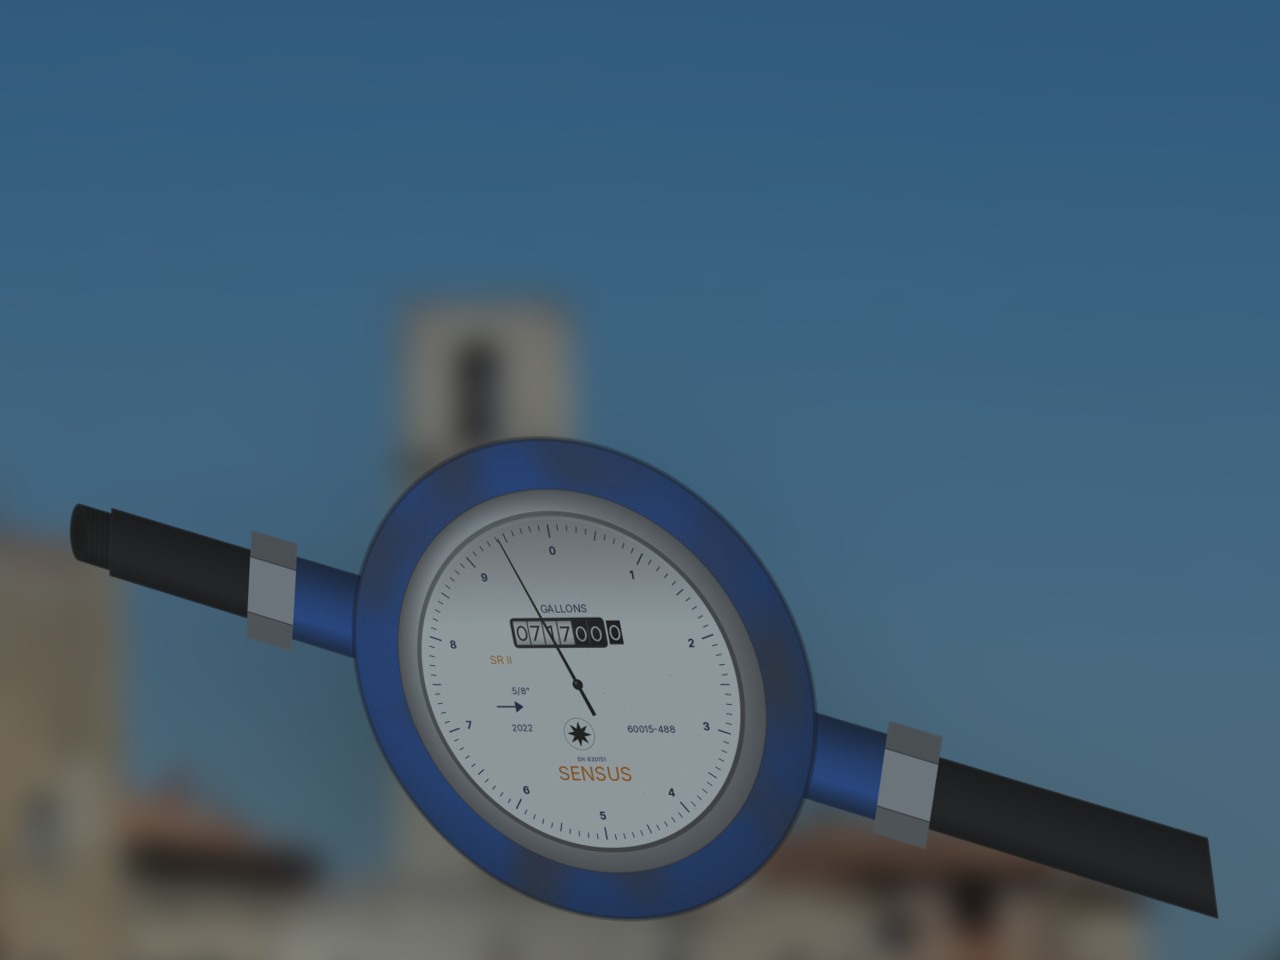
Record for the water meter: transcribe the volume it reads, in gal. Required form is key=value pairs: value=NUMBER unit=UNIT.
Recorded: value=716999.4 unit=gal
